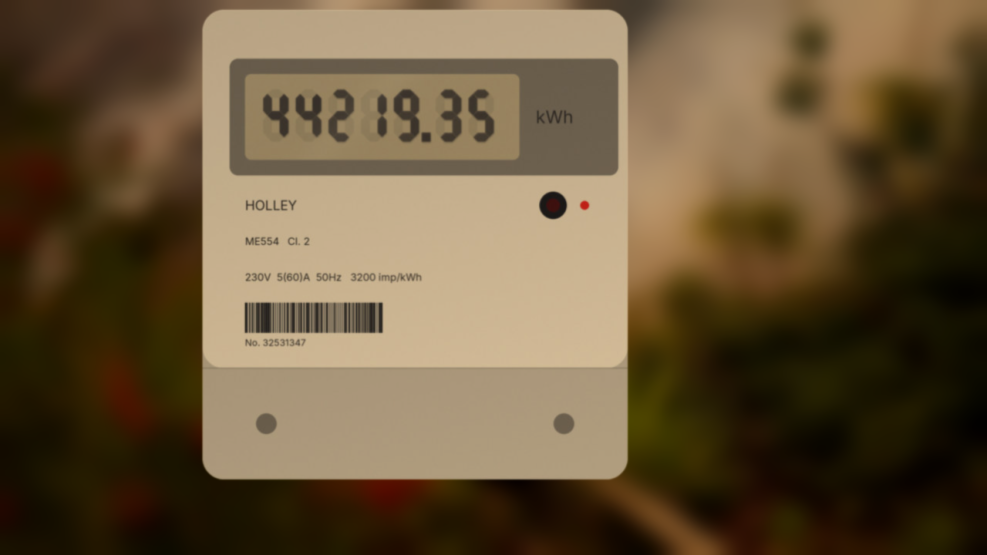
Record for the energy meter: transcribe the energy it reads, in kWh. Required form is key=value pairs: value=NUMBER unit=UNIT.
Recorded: value=44219.35 unit=kWh
